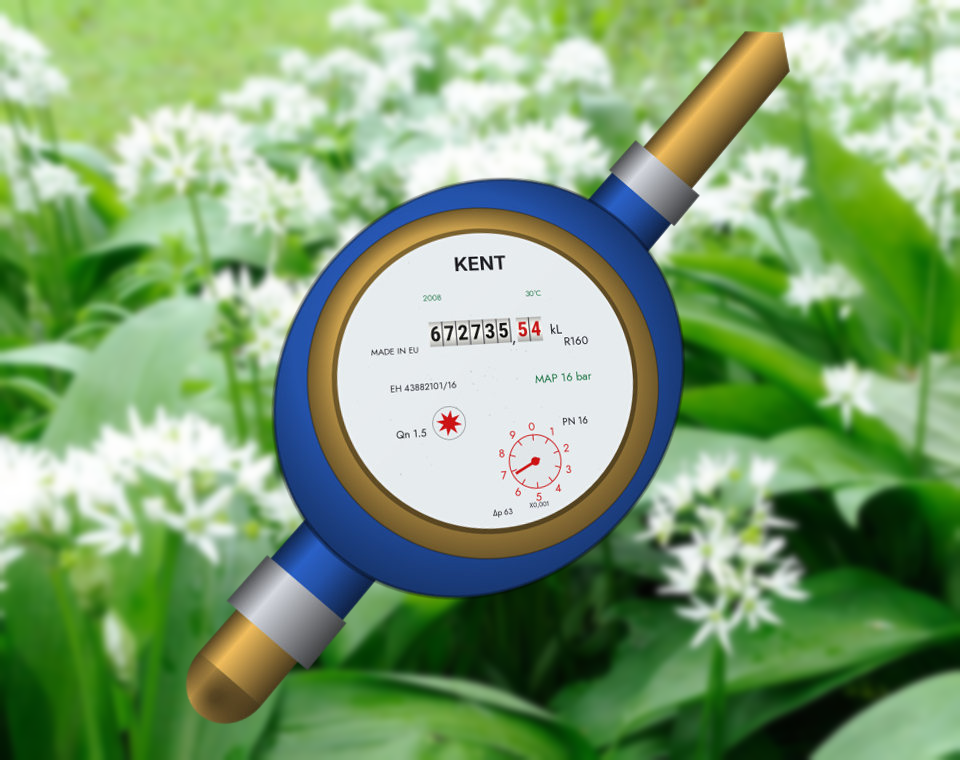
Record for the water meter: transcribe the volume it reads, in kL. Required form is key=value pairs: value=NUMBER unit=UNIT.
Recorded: value=672735.546 unit=kL
